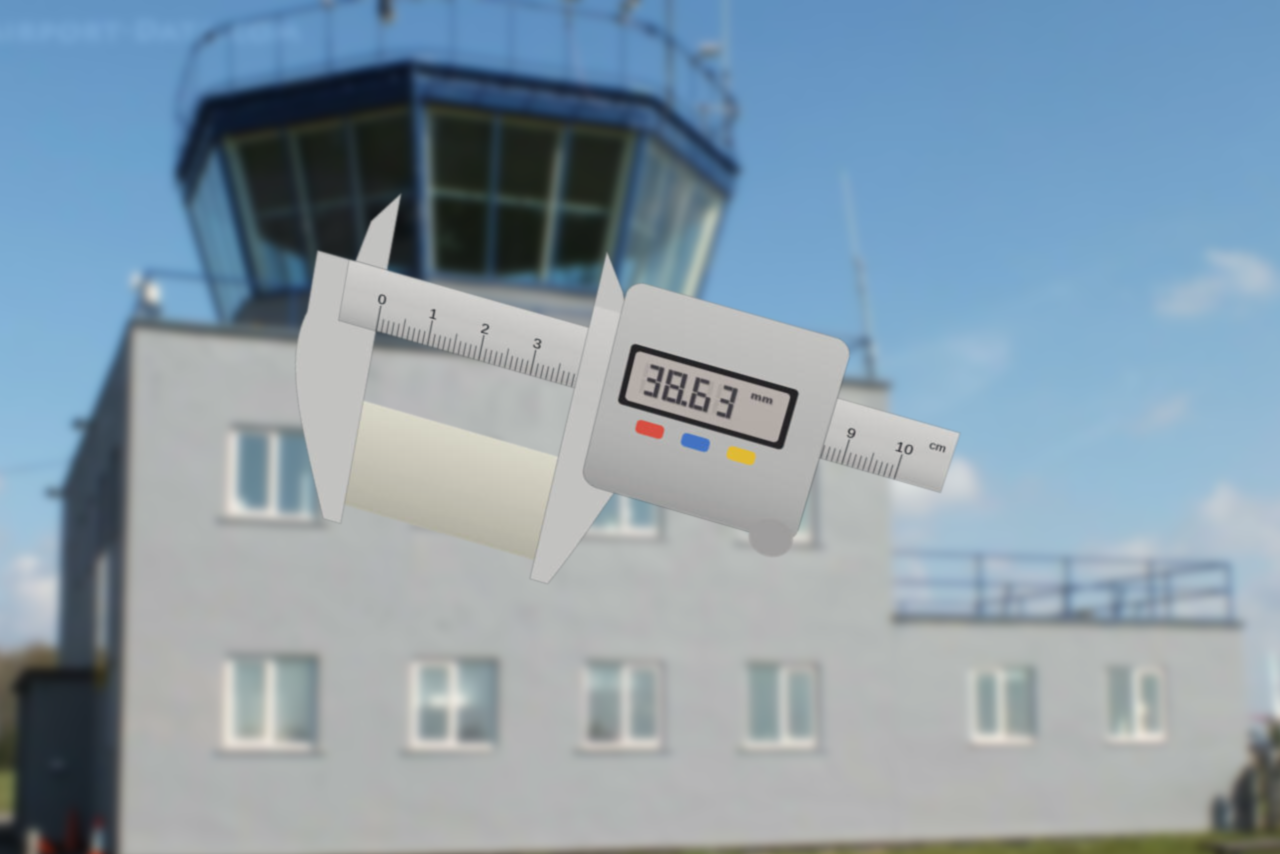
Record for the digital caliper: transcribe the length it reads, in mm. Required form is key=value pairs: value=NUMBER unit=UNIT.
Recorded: value=38.63 unit=mm
